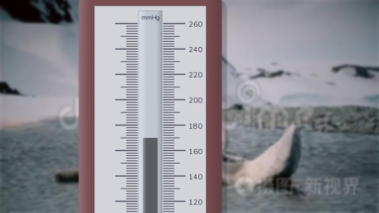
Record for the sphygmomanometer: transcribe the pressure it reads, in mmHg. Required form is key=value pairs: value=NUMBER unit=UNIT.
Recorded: value=170 unit=mmHg
